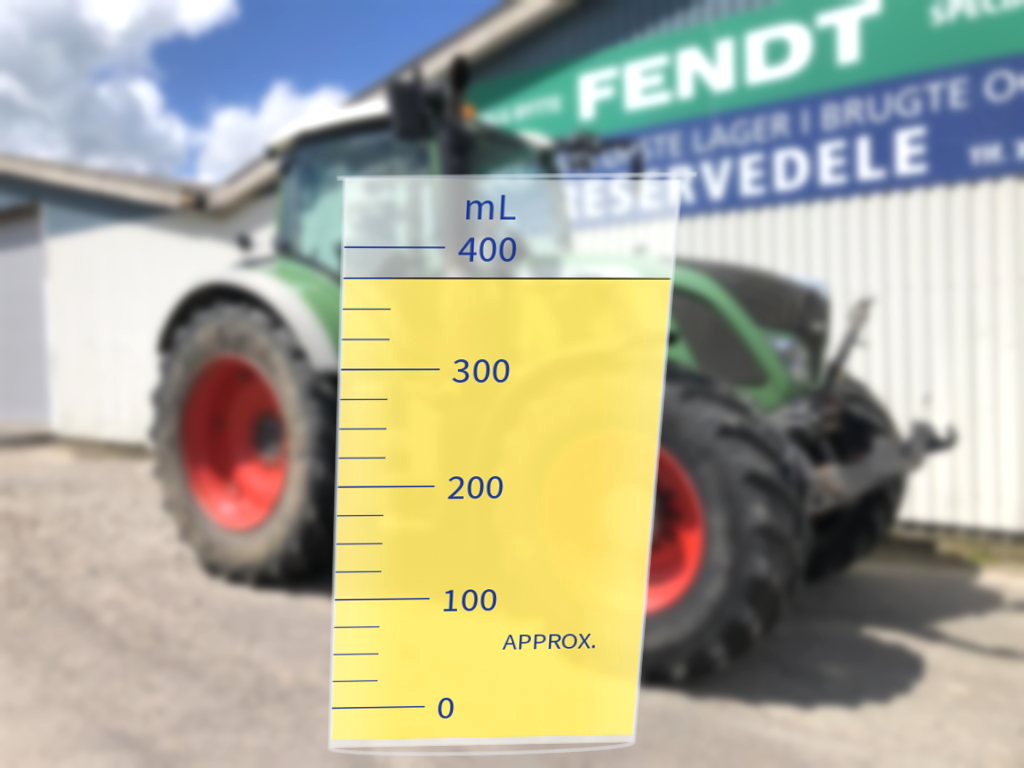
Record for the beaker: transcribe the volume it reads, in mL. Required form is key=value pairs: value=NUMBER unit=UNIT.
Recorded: value=375 unit=mL
